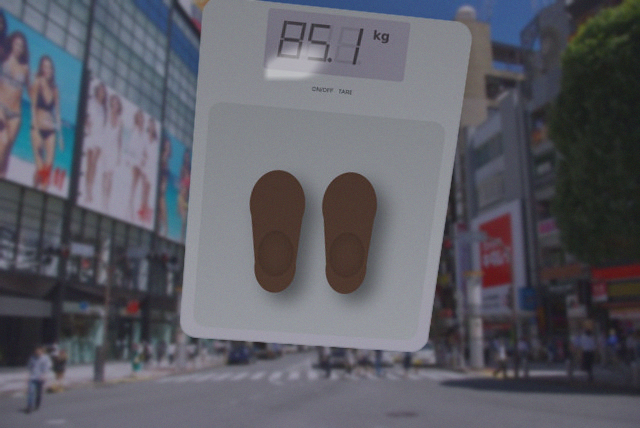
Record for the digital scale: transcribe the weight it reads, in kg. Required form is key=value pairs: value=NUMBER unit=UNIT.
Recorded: value=85.1 unit=kg
